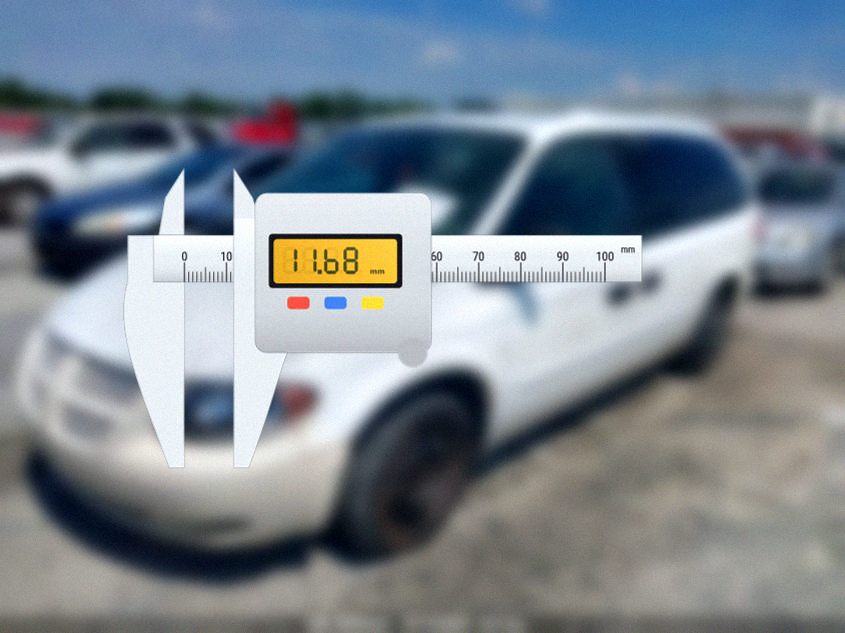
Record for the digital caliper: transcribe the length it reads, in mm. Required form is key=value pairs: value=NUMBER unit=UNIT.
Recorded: value=11.68 unit=mm
